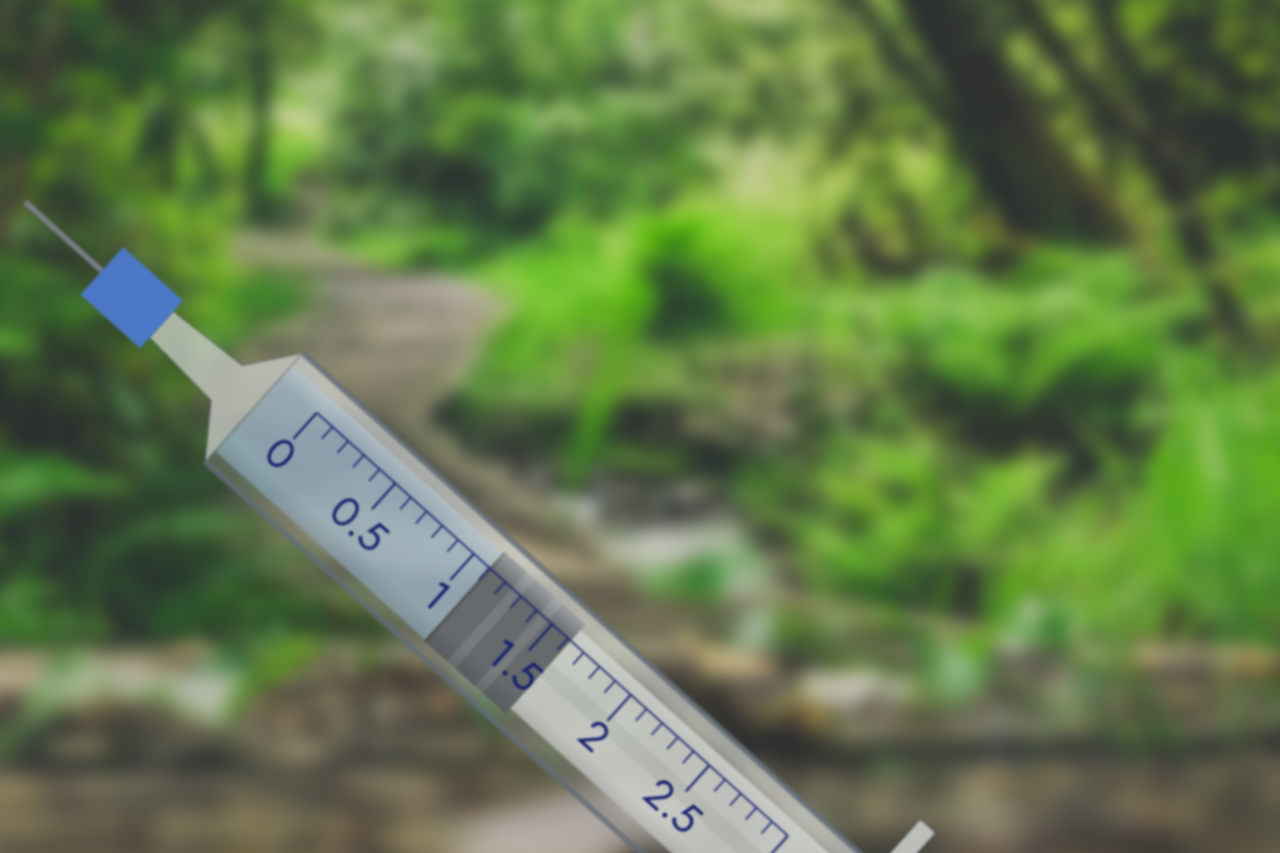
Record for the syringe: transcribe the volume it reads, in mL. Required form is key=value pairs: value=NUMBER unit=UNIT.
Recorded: value=1.1 unit=mL
